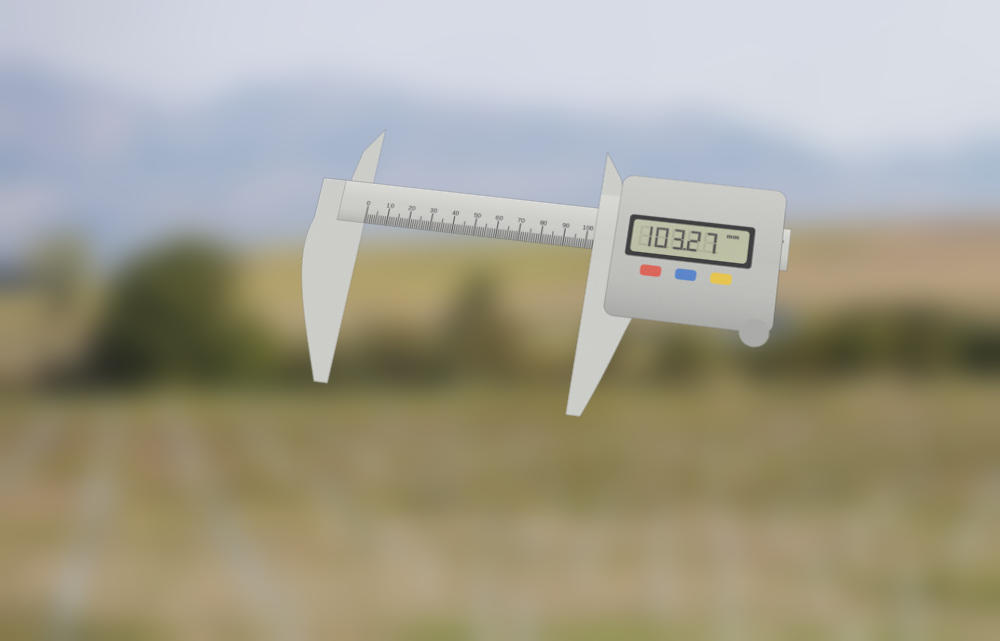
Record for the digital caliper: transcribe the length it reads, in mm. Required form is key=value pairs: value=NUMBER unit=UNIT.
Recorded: value=103.27 unit=mm
